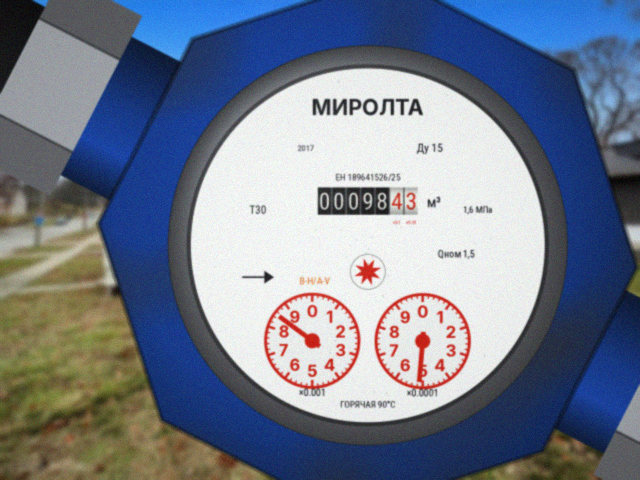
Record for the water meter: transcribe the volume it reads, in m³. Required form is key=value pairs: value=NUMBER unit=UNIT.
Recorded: value=98.4385 unit=m³
